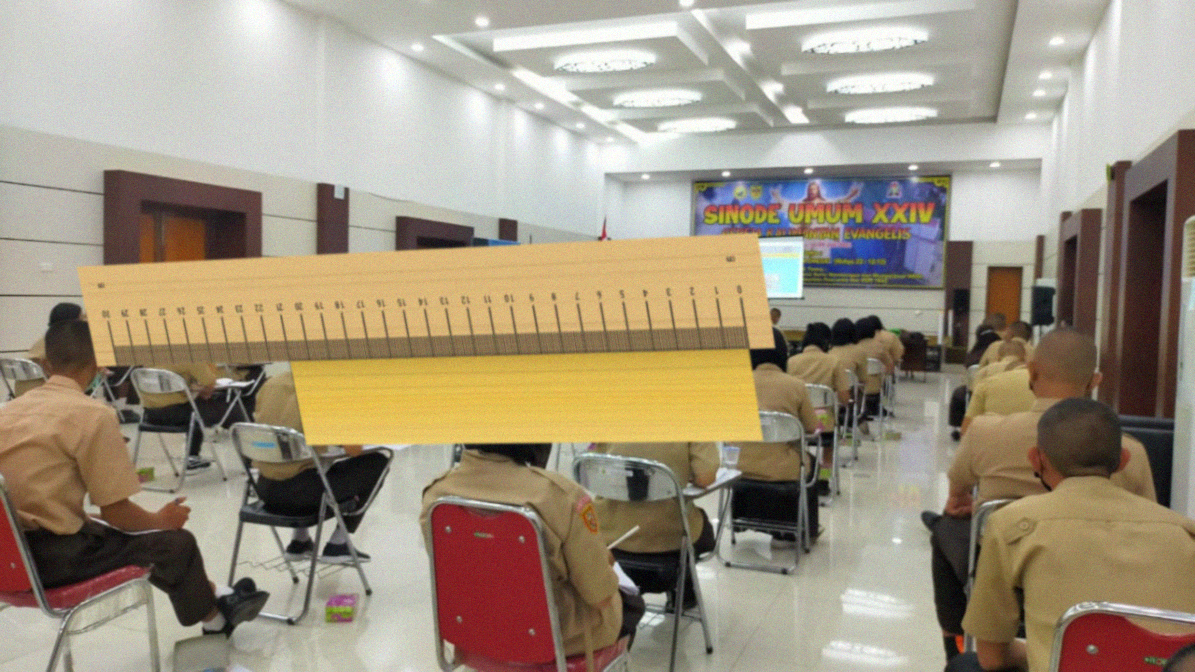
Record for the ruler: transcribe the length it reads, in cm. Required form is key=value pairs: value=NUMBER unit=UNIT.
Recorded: value=21 unit=cm
